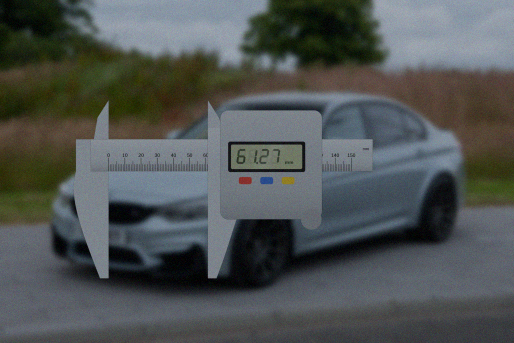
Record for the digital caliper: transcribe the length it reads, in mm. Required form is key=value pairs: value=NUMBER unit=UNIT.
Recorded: value=61.27 unit=mm
